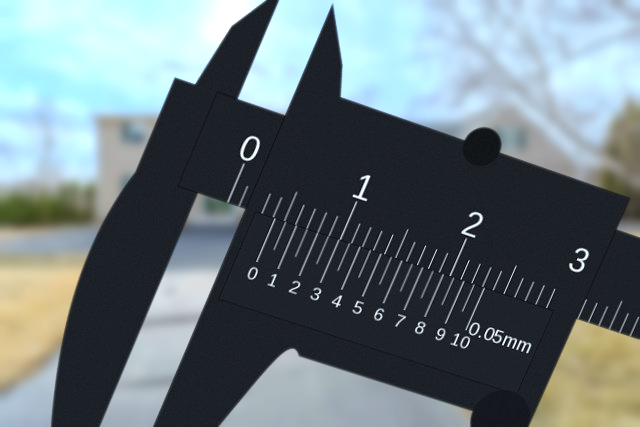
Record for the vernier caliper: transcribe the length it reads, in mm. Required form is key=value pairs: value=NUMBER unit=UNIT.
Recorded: value=4.2 unit=mm
